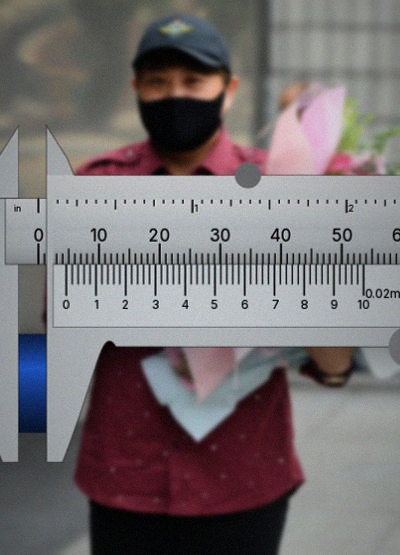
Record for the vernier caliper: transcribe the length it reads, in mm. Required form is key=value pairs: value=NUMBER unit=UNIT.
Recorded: value=4.6 unit=mm
